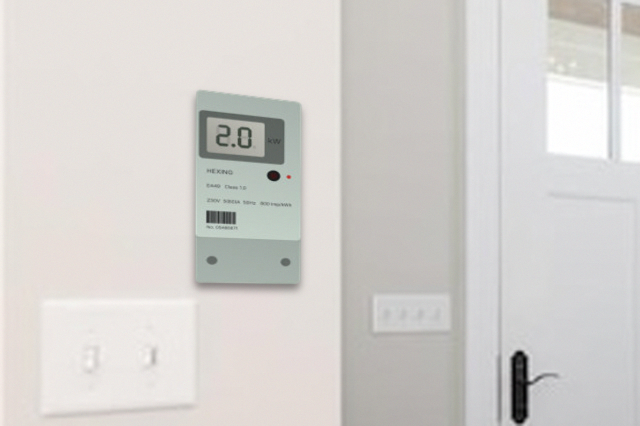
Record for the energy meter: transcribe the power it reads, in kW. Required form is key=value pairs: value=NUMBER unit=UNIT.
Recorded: value=2.0 unit=kW
